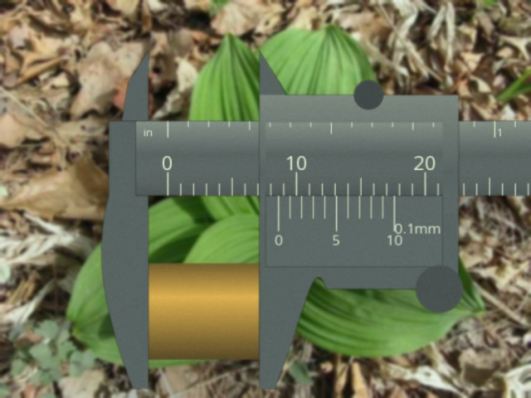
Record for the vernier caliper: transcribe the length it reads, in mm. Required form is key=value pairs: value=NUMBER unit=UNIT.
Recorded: value=8.6 unit=mm
